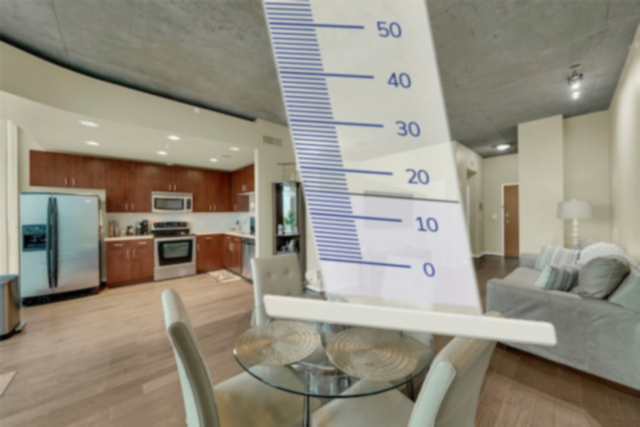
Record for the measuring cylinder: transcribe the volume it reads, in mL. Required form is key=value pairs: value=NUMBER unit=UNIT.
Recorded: value=15 unit=mL
